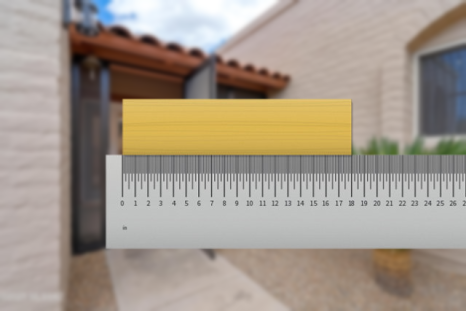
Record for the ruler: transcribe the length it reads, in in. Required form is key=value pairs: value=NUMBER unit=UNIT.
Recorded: value=18 unit=in
